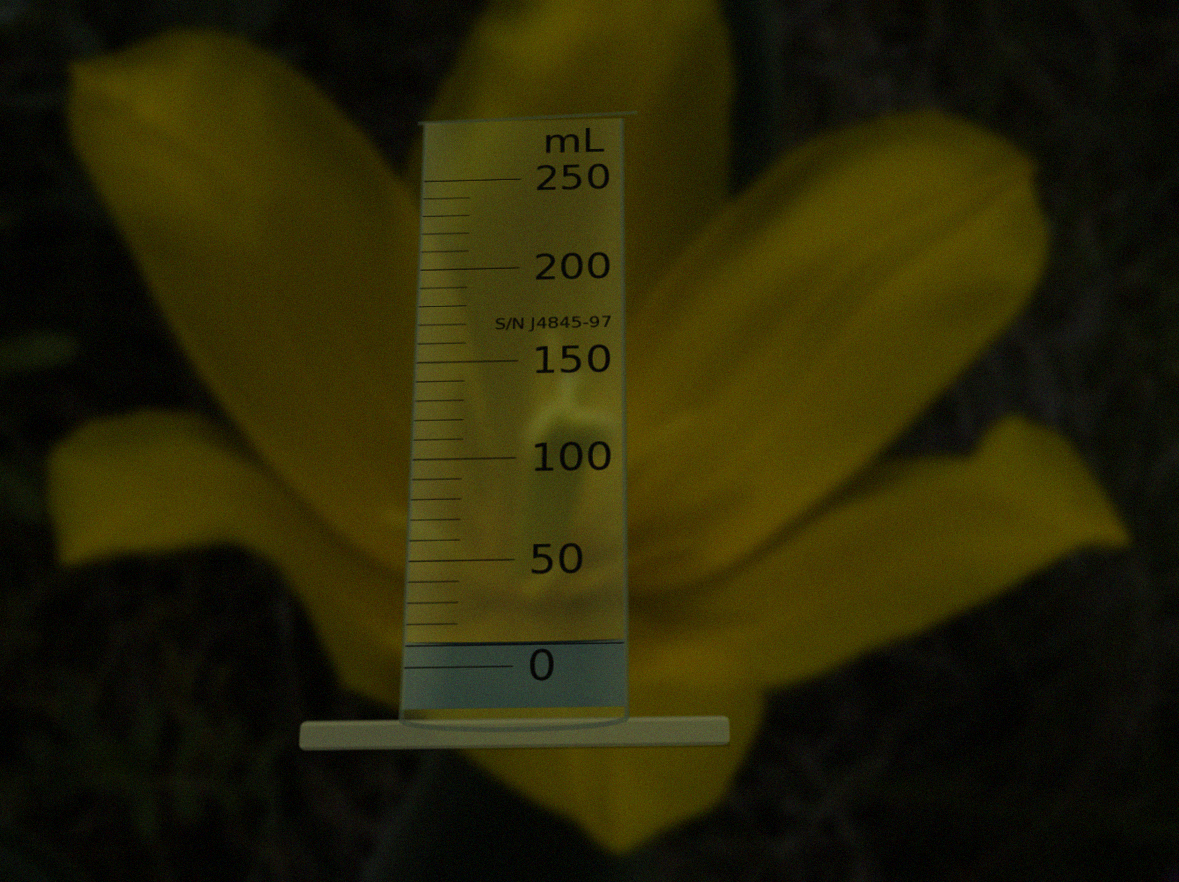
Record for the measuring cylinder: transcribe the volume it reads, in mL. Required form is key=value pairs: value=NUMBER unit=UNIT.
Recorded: value=10 unit=mL
